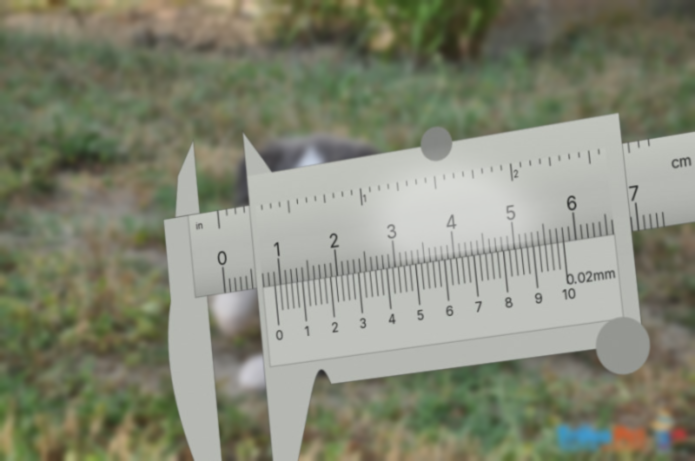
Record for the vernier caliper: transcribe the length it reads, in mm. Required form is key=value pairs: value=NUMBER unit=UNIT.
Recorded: value=9.0 unit=mm
